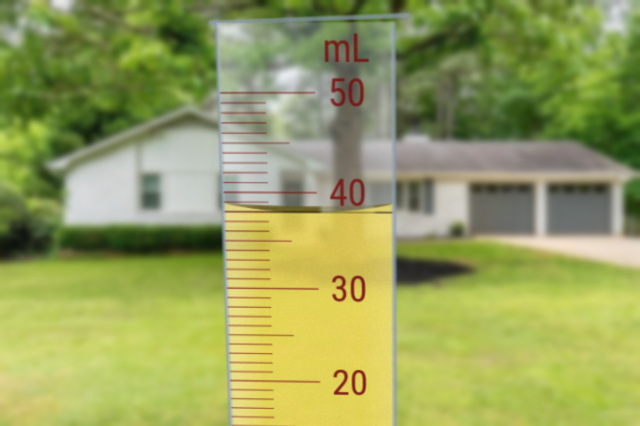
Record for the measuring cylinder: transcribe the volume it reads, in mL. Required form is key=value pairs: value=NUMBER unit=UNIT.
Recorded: value=38 unit=mL
